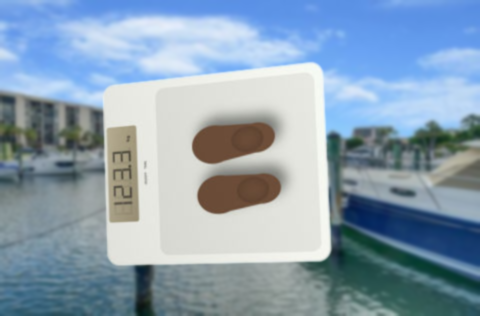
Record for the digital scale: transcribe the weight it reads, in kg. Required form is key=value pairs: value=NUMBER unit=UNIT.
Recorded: value=123.3 unit=kg
